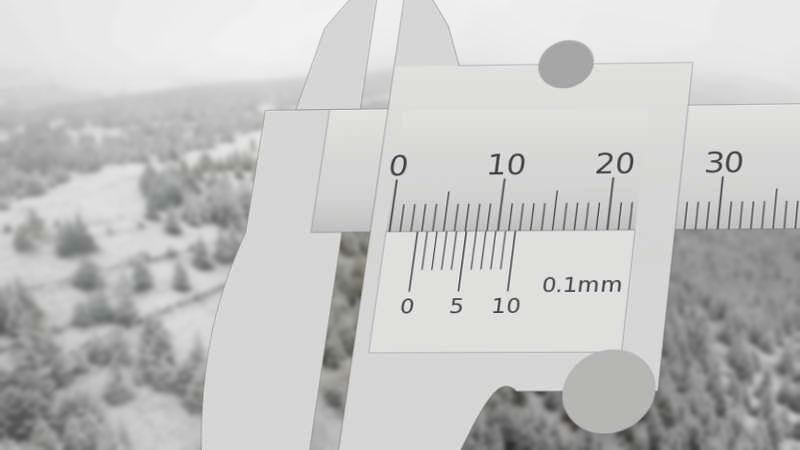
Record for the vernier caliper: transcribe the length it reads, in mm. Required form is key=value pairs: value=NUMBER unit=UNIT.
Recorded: value=2.6 unit=mm
